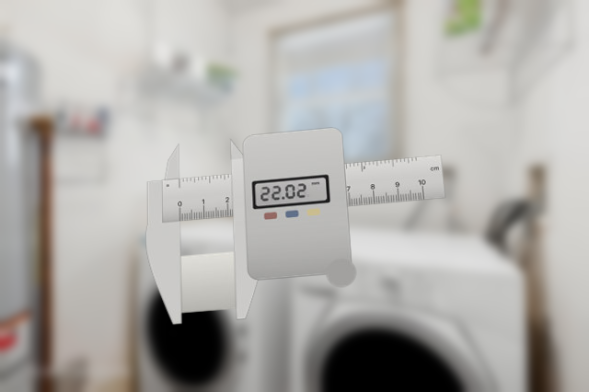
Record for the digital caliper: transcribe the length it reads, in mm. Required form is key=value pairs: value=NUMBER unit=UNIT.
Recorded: value=22.02 unit=mm
